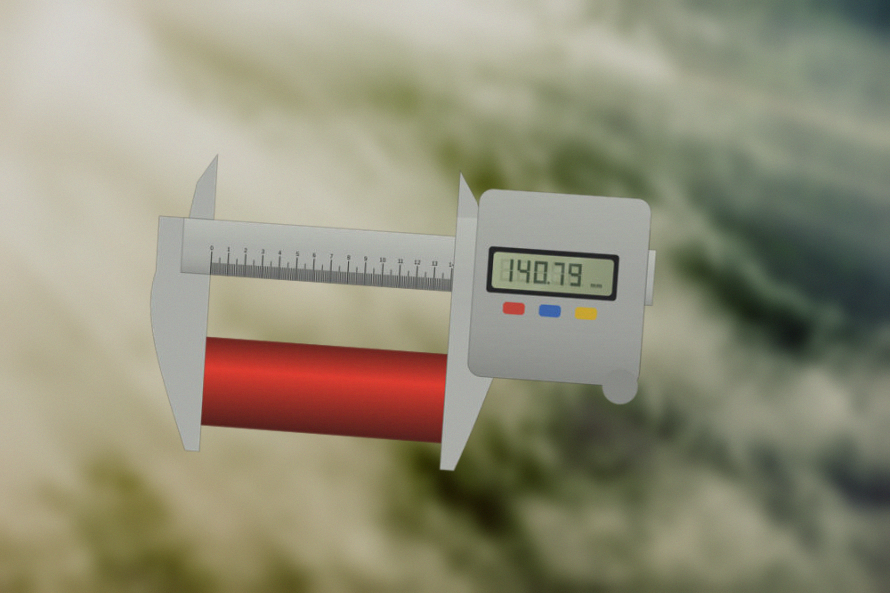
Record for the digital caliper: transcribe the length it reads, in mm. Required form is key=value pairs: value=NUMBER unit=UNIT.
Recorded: value=140.79 unit=mm
